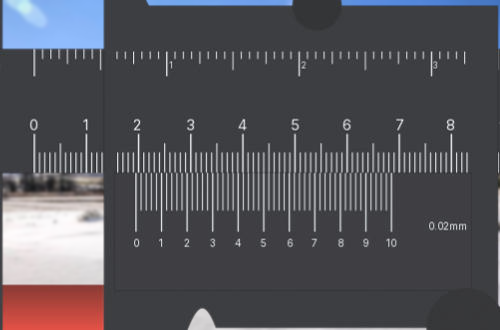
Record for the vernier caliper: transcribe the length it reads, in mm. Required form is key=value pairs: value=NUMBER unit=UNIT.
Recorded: value=19.5 unit=mm
